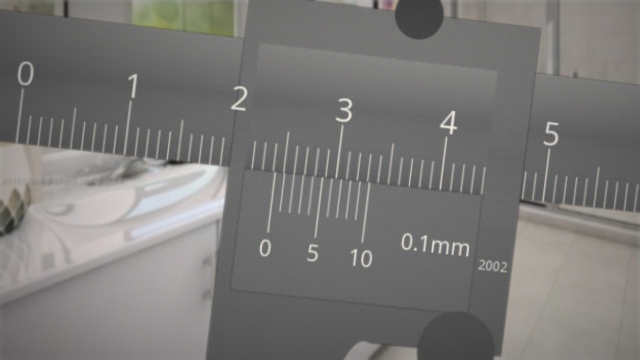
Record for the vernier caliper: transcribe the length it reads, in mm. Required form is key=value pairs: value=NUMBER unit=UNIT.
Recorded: value=24.2 unit=mm
